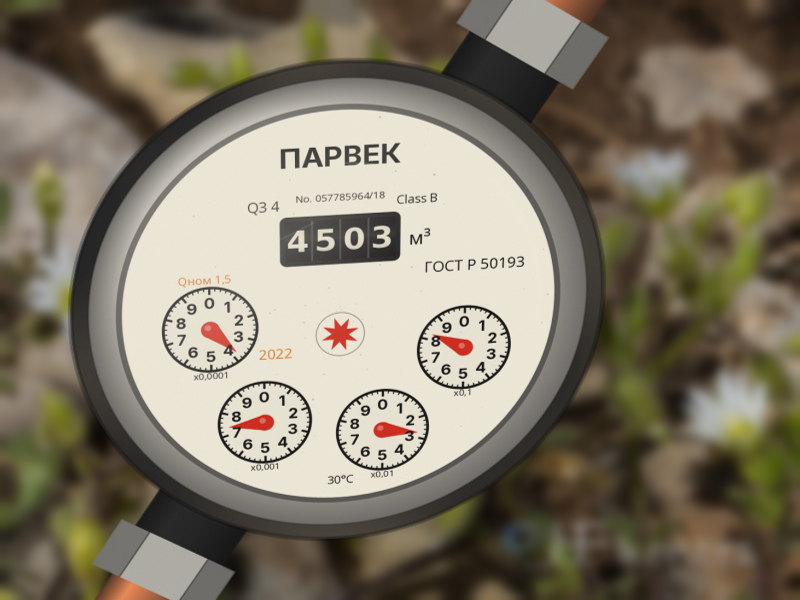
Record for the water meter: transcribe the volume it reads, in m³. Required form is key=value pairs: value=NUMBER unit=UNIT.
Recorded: value=4503.8273 unit=m³
